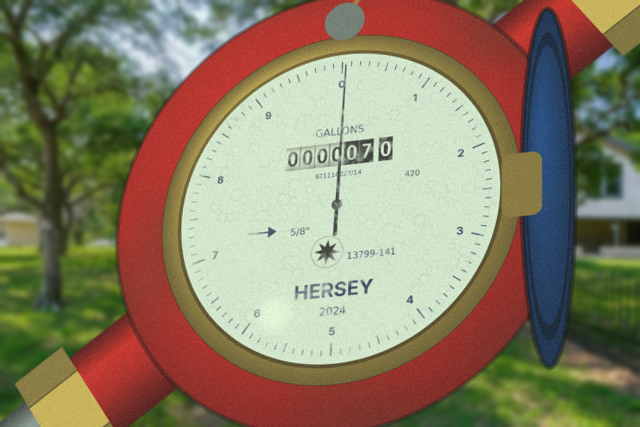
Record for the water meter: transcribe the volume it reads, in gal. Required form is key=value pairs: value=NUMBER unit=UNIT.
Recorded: value=70.0 unit=gal
